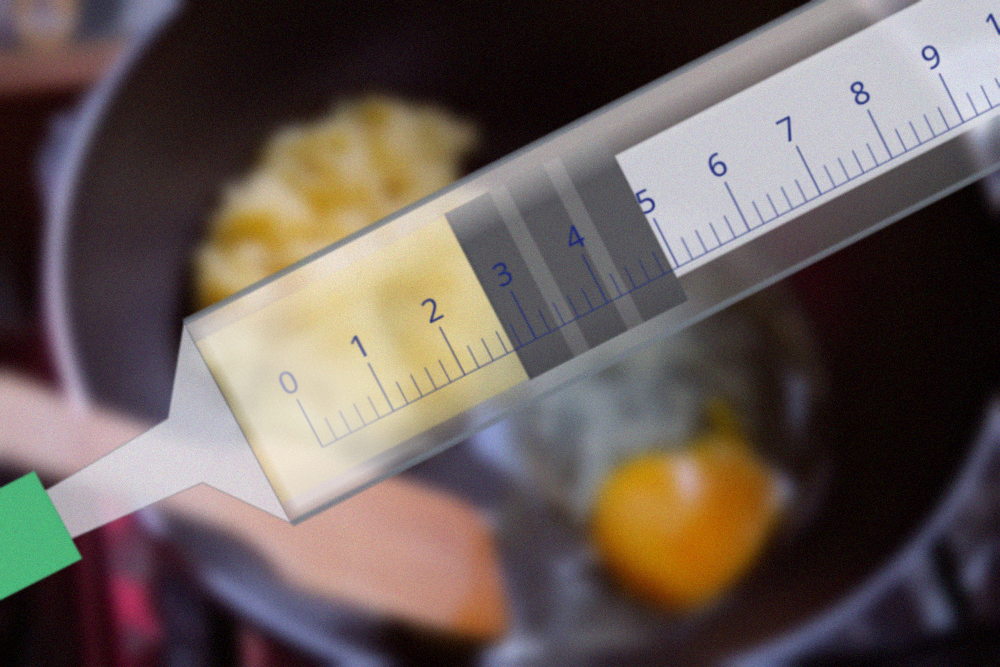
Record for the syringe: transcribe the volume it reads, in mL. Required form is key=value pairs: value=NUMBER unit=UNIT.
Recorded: value=2.7 unit=mL
